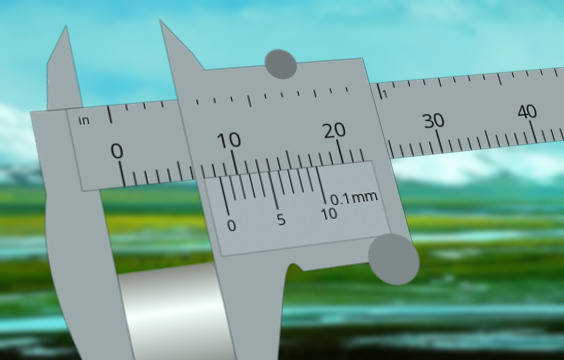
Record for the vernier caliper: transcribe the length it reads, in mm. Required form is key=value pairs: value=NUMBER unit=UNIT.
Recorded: value=8.4 unit=mm
